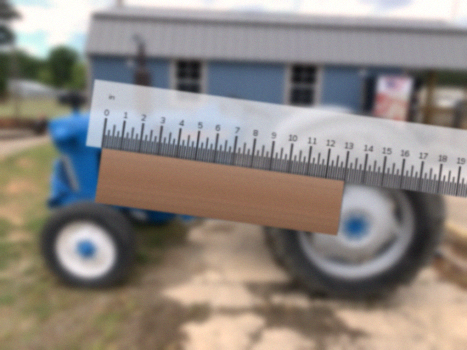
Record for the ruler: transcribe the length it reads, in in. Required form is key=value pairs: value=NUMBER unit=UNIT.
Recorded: value=13 unit=in
